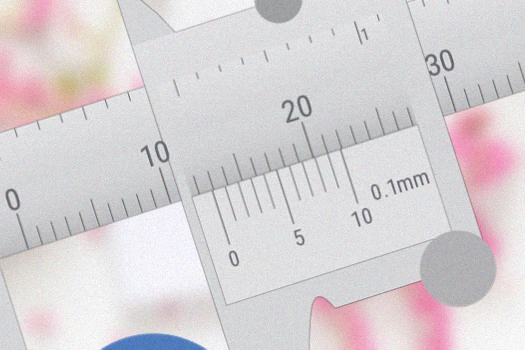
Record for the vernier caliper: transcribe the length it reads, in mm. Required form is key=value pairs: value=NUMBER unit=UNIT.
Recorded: value=12.9 unit=mm
